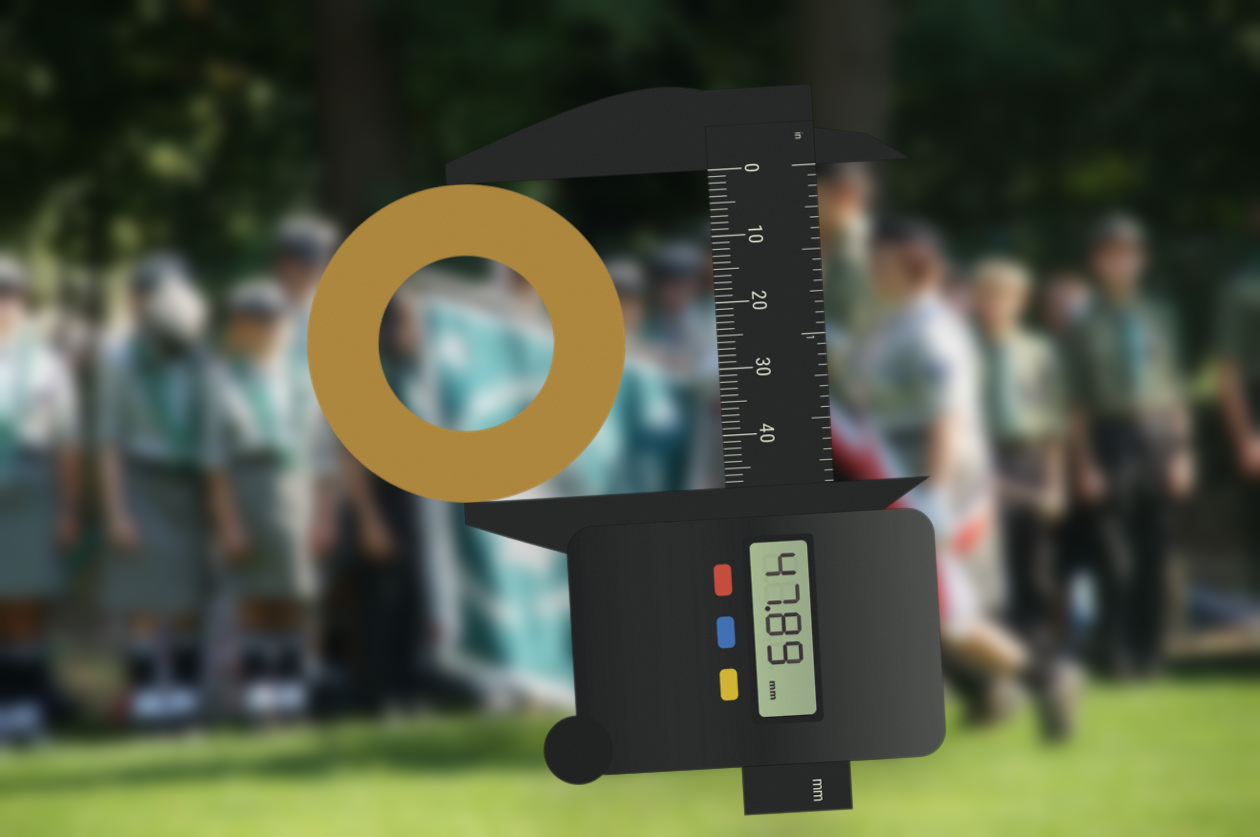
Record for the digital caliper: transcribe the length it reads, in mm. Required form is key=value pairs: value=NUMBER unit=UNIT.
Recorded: value=47.89 unit=mm
